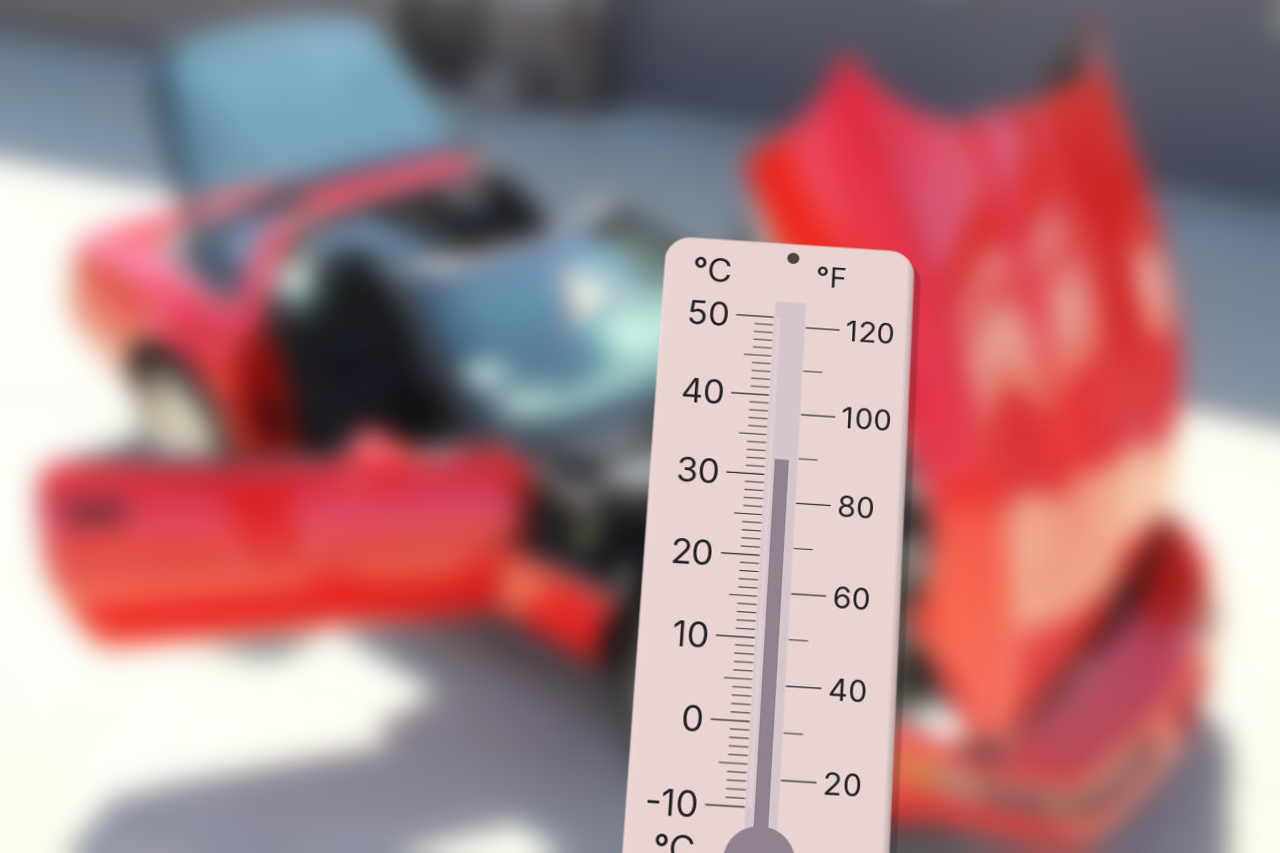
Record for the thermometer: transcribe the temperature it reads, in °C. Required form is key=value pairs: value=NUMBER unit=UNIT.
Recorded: value=32 unit=°C
